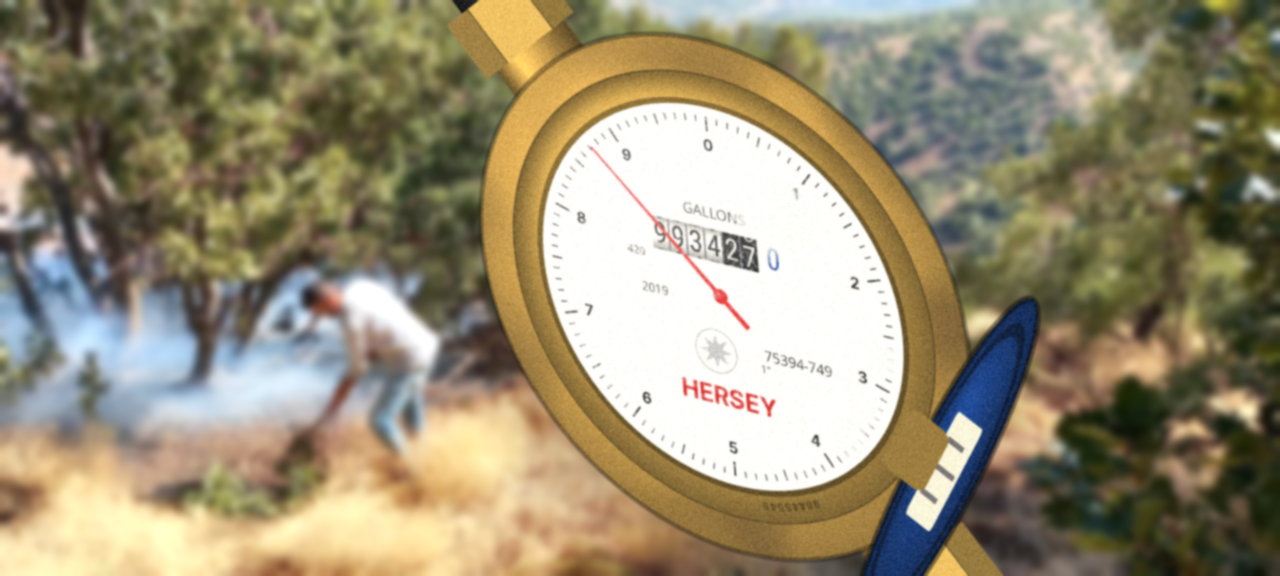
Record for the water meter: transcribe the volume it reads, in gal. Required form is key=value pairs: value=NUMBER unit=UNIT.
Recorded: value=9934268.7 unit=gal
